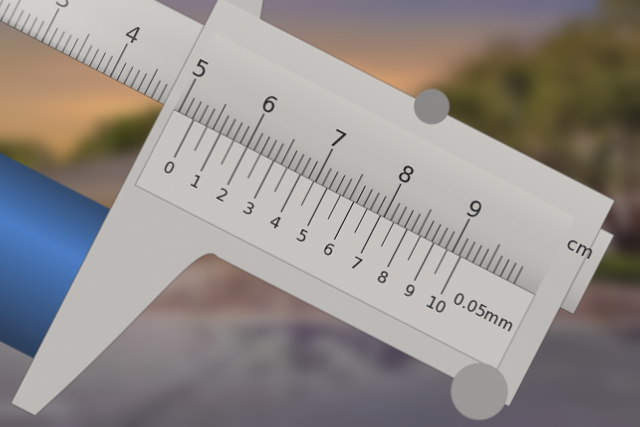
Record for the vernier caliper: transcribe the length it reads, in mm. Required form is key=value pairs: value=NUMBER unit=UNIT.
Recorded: value=52.2 unit=mm
